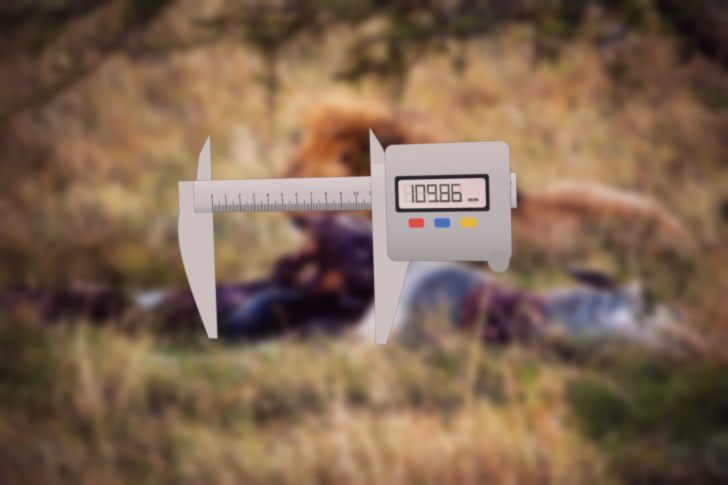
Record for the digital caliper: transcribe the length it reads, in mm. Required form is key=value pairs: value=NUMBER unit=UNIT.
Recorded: value=109.86 unit=mm
